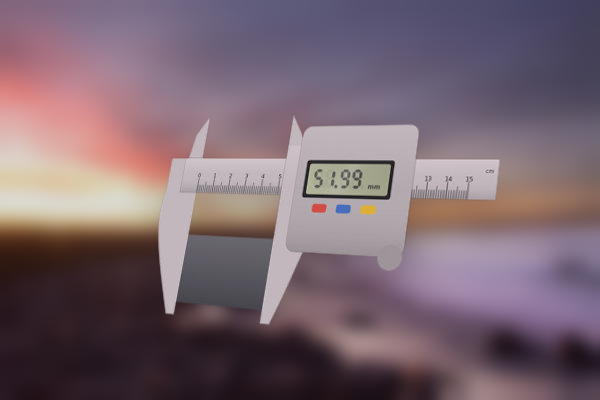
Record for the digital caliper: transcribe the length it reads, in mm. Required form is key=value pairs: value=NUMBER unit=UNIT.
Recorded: value=51.99 unit=mm
